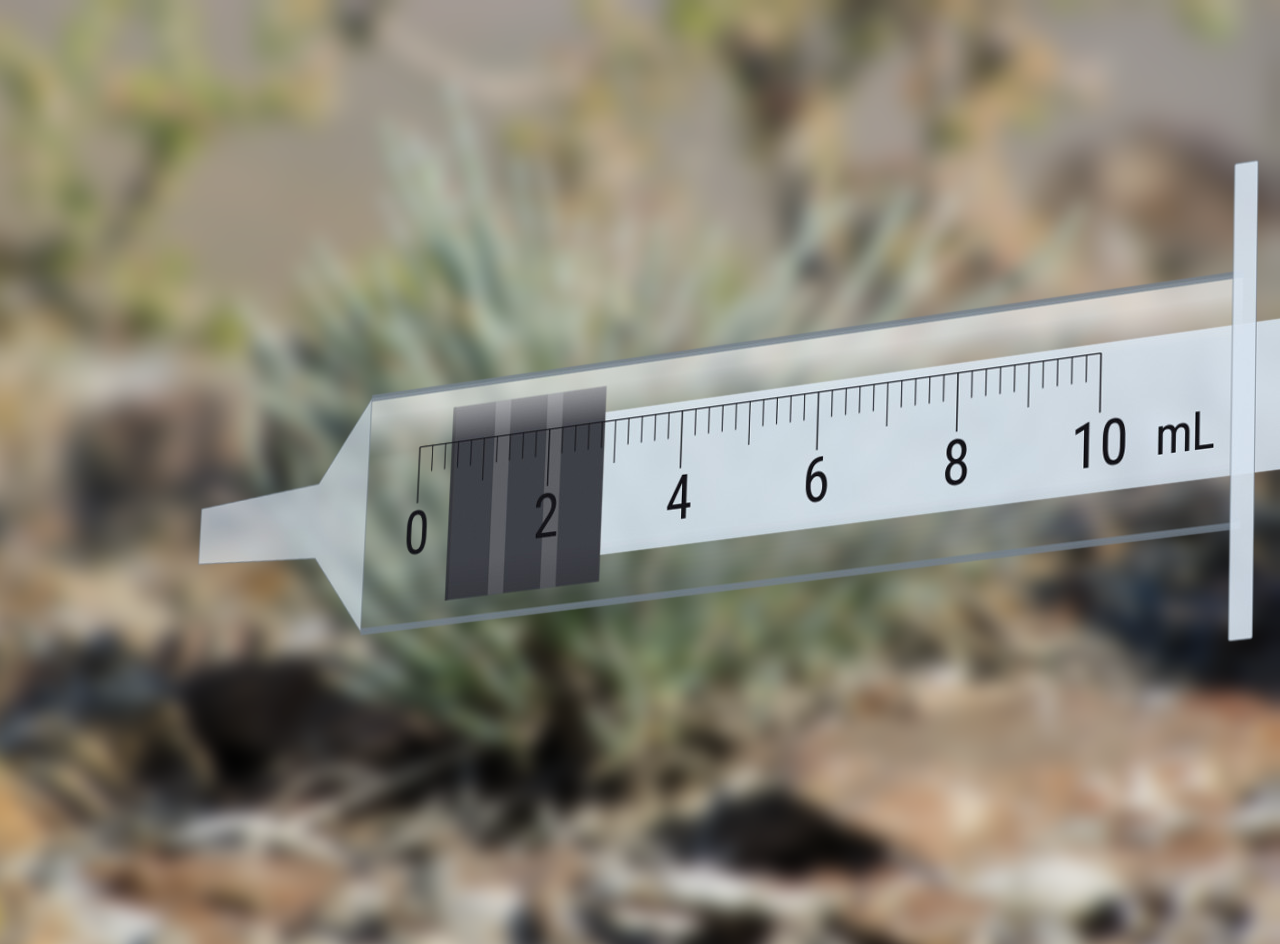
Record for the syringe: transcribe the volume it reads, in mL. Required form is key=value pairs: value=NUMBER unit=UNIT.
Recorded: value=0.5 unit=mL
